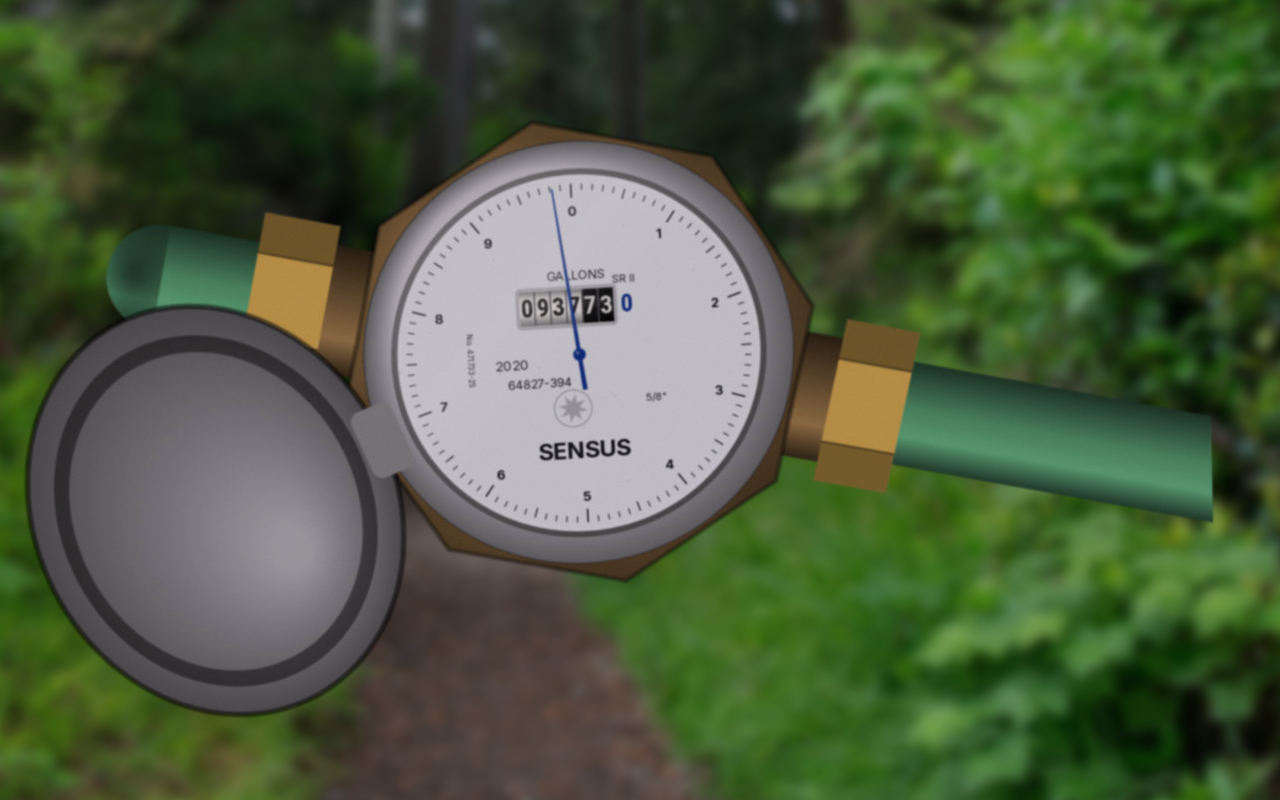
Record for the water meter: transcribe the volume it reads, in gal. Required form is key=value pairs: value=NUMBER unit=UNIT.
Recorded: value=937729.8 unit=gal
